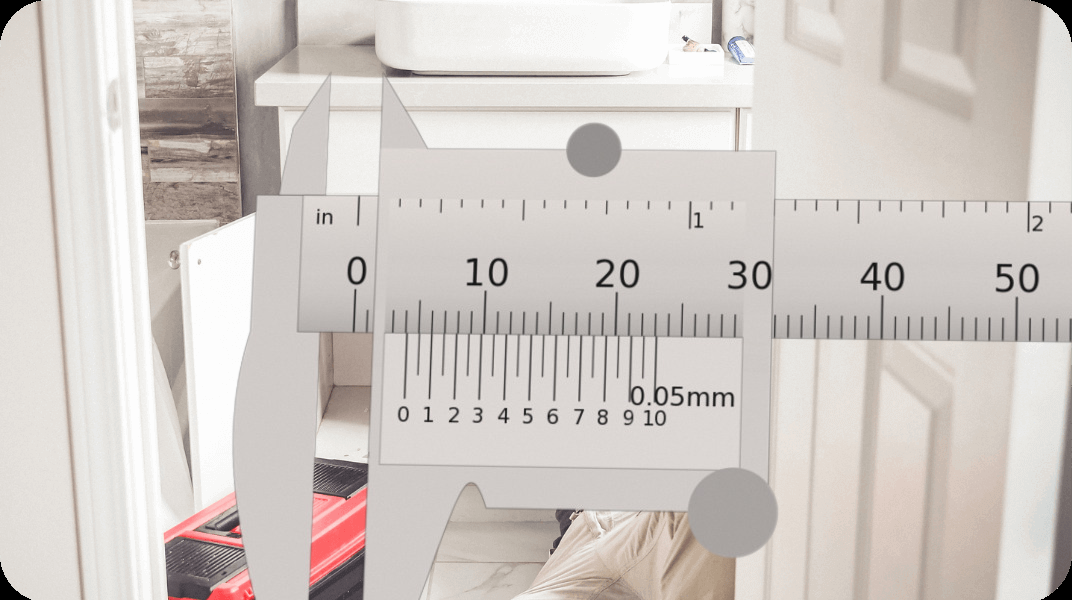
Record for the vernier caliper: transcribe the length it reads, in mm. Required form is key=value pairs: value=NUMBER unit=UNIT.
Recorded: value=4.1 unit=mm
